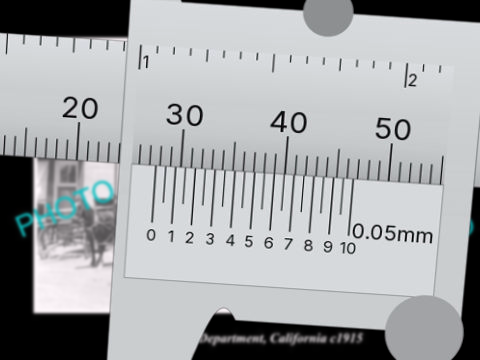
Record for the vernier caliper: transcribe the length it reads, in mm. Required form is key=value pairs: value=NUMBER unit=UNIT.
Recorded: value=27.6 unit=mm
